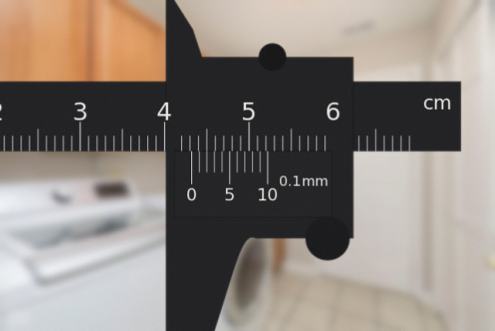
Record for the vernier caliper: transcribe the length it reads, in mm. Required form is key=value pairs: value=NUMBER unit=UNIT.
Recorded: value=43.2 unit=mm
